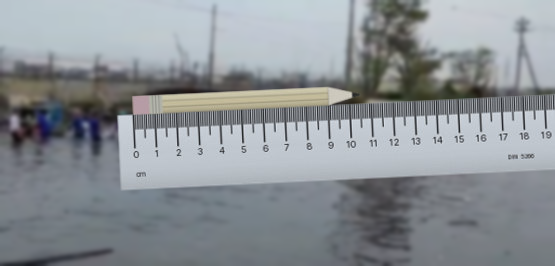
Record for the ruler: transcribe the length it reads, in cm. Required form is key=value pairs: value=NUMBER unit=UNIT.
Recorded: value=10.5 unit=cm
